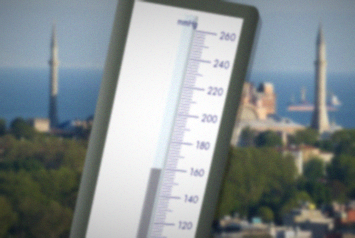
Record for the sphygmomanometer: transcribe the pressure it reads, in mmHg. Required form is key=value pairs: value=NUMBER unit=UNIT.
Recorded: value=160 unit=mmHg
